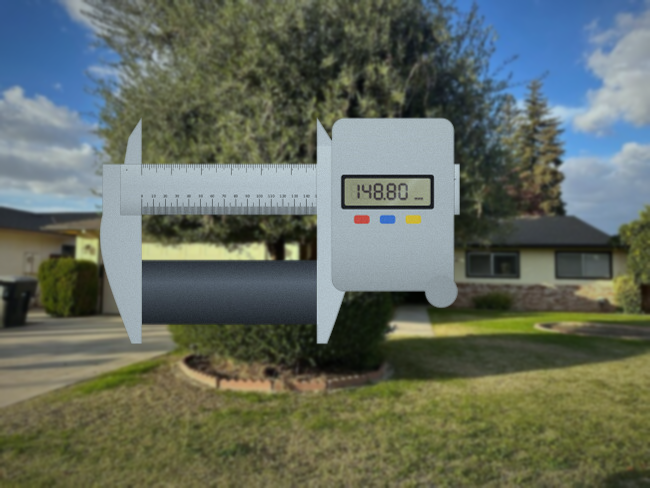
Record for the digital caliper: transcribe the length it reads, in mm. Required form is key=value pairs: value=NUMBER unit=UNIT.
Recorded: value=148.80 unit=mm
